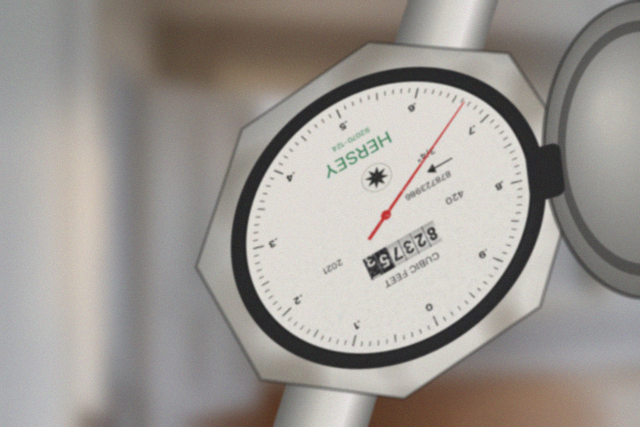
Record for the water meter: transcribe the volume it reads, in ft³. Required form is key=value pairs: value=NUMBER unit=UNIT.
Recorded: value=823752.66 unit=ft³
